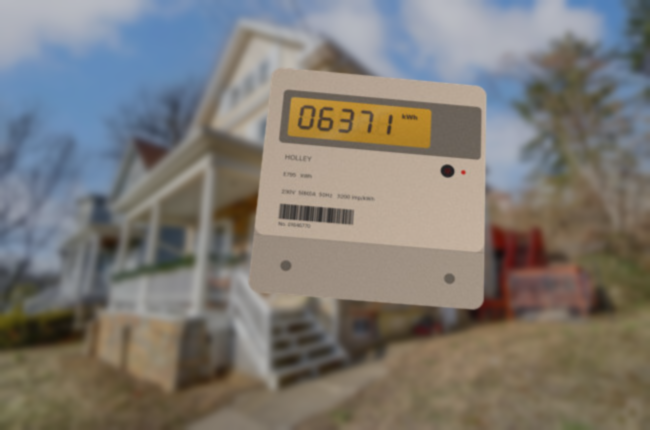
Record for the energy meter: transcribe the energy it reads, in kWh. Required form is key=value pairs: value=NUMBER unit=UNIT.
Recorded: value=6371 unit=kWh
